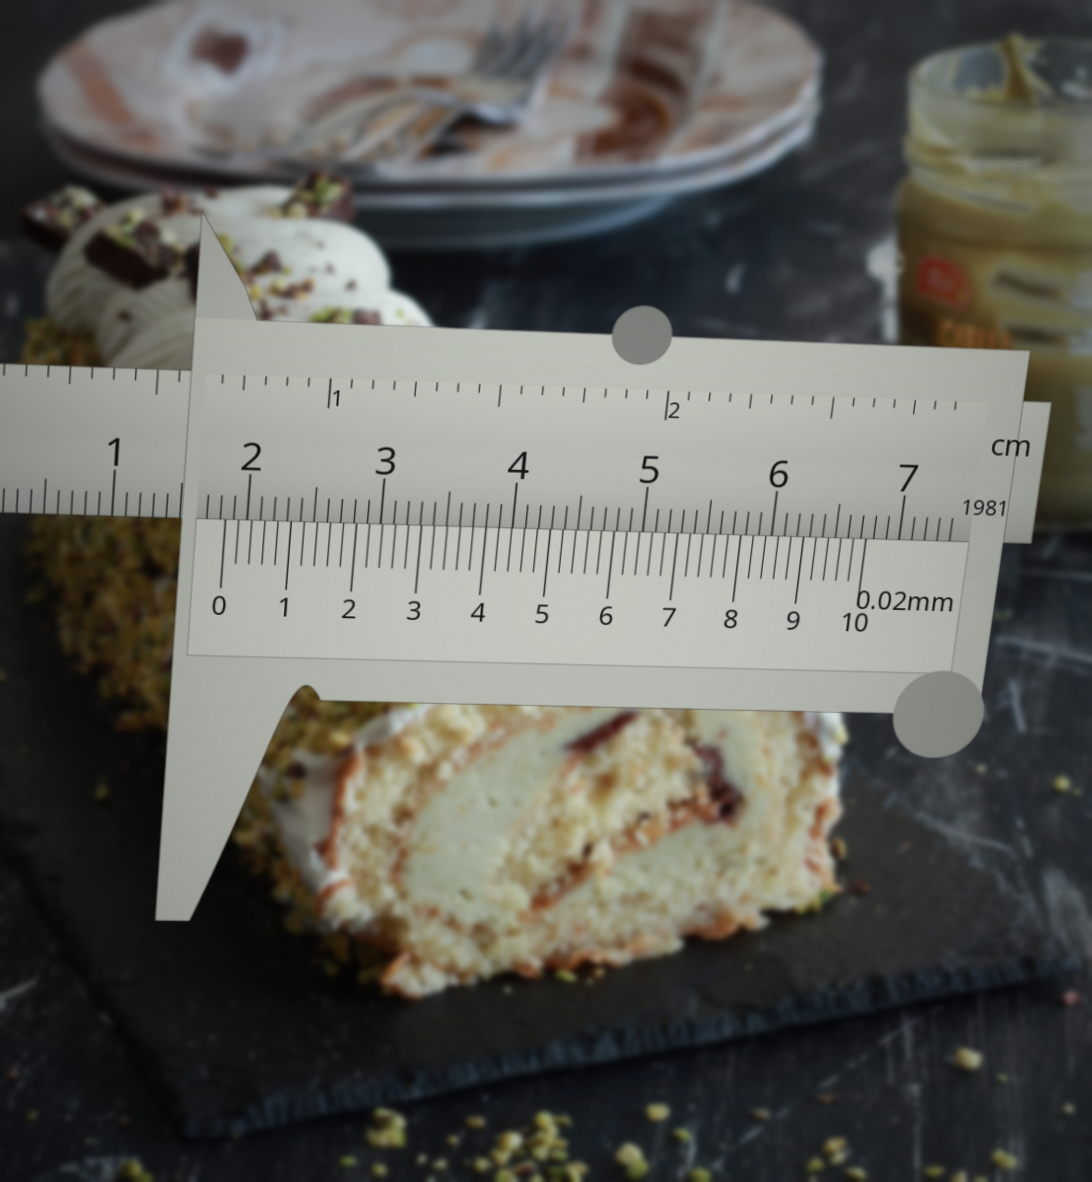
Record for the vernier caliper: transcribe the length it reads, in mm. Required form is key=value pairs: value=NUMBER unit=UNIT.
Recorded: value=18.4 unit=mm
